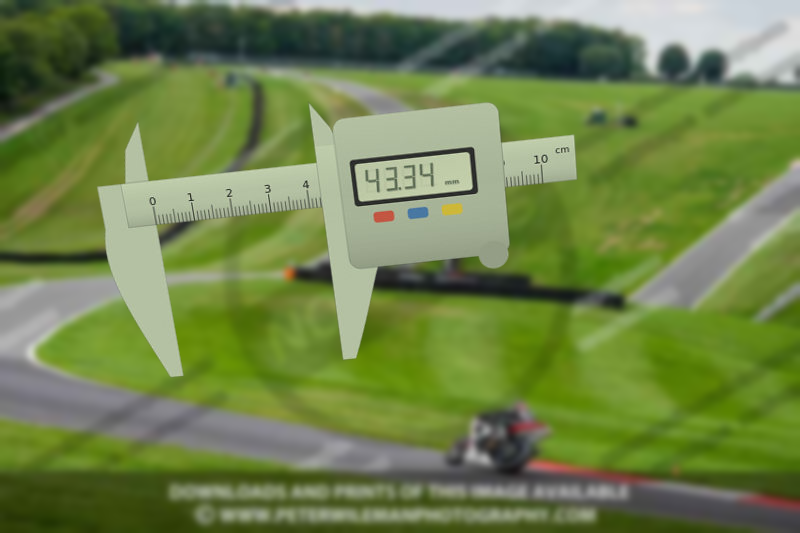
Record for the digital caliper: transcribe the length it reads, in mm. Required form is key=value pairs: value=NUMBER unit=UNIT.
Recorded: value=43.34 unit=mm
